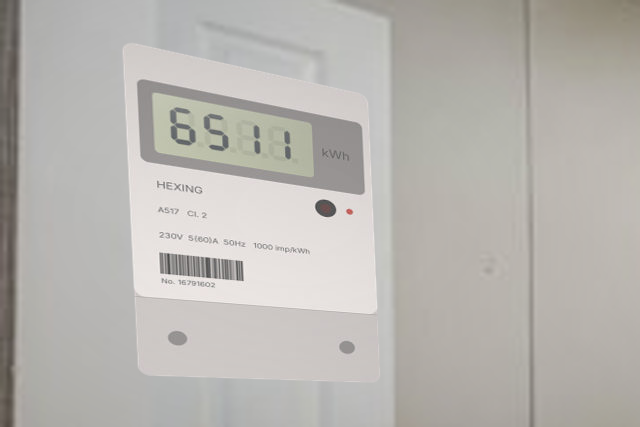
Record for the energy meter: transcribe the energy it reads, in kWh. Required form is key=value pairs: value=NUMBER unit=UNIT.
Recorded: value=6511 unit=kWh
